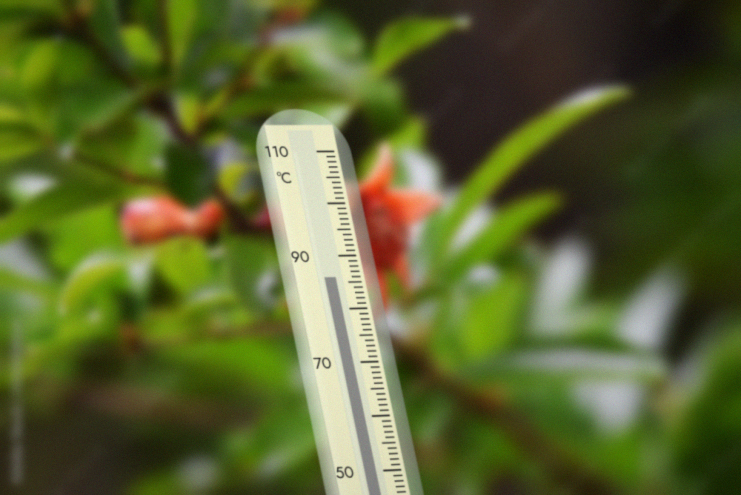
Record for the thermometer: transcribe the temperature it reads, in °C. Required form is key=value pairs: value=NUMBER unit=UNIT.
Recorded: value=86 unit=°C
